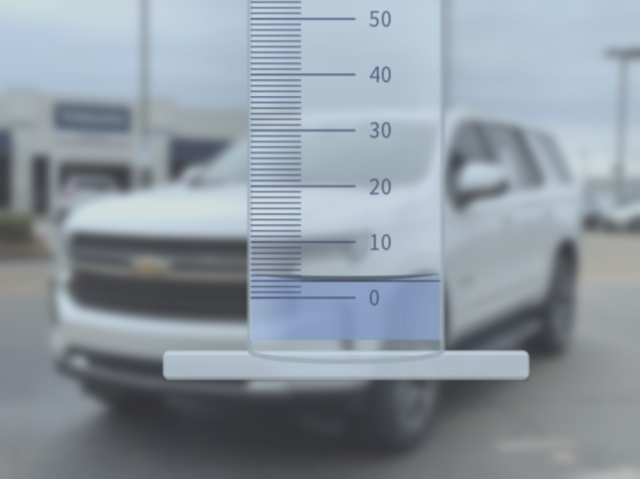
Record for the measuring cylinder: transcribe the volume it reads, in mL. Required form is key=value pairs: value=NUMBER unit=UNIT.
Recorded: value=3 unit=mL
